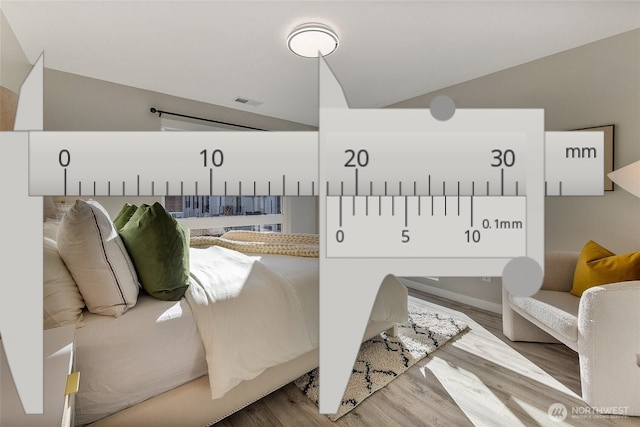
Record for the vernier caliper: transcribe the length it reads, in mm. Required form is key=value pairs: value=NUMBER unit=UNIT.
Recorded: value=18.9 unit=mm
